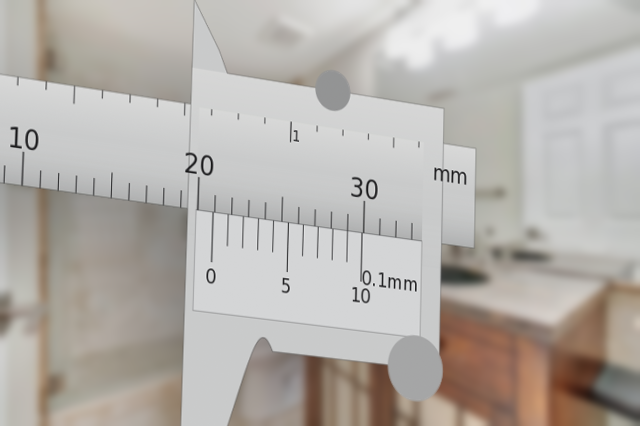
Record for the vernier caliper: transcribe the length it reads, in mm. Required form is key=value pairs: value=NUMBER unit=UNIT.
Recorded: value=20.9 unit=mm
